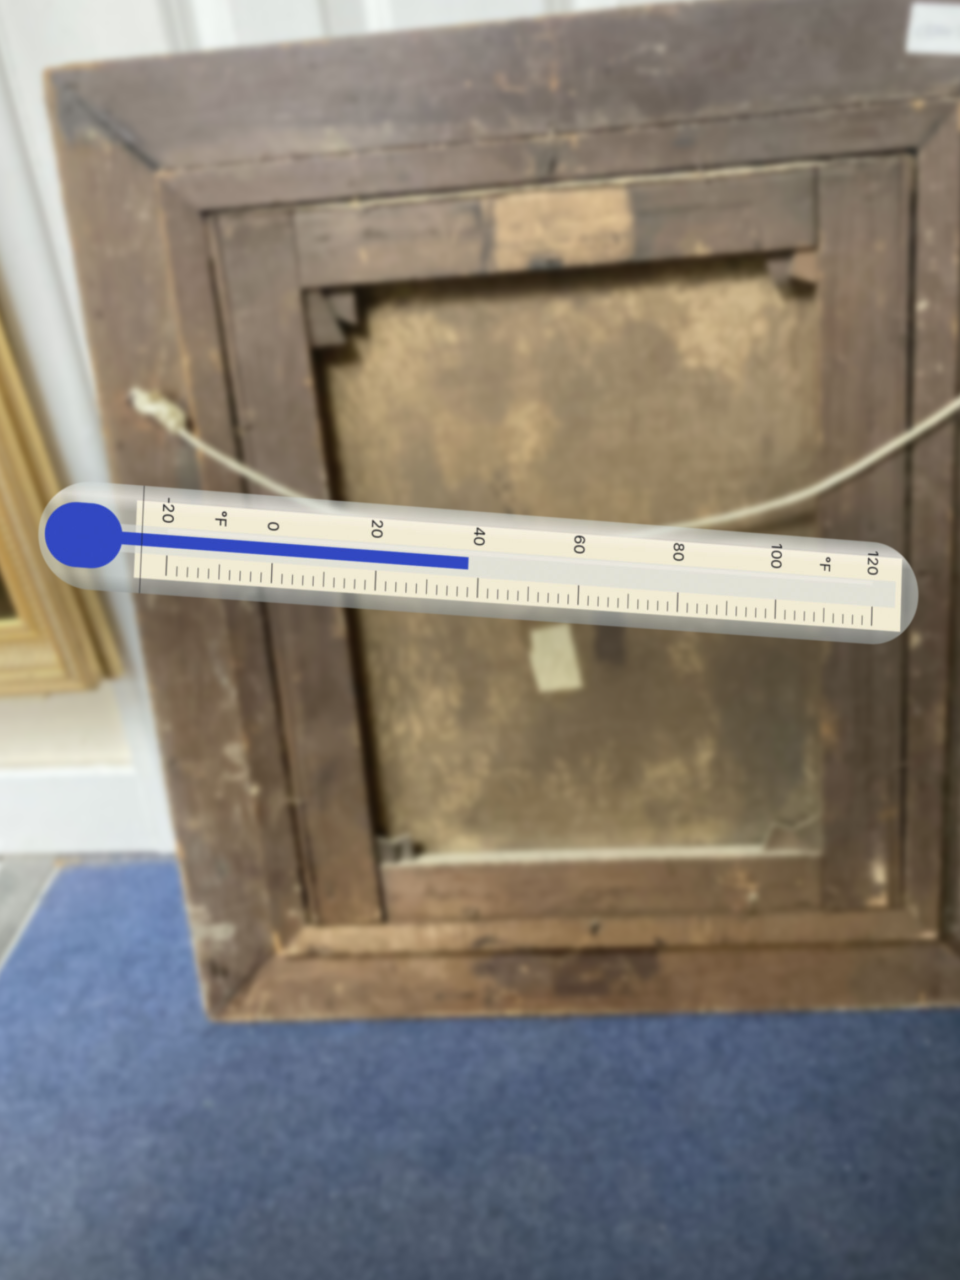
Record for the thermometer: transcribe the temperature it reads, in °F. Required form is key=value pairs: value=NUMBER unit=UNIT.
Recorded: value=38 unit=°F
